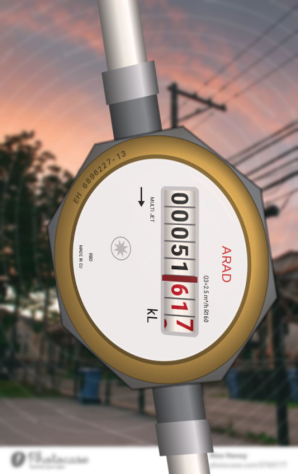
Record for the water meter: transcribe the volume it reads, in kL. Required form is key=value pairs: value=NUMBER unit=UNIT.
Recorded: value=51.617 unit=kL
